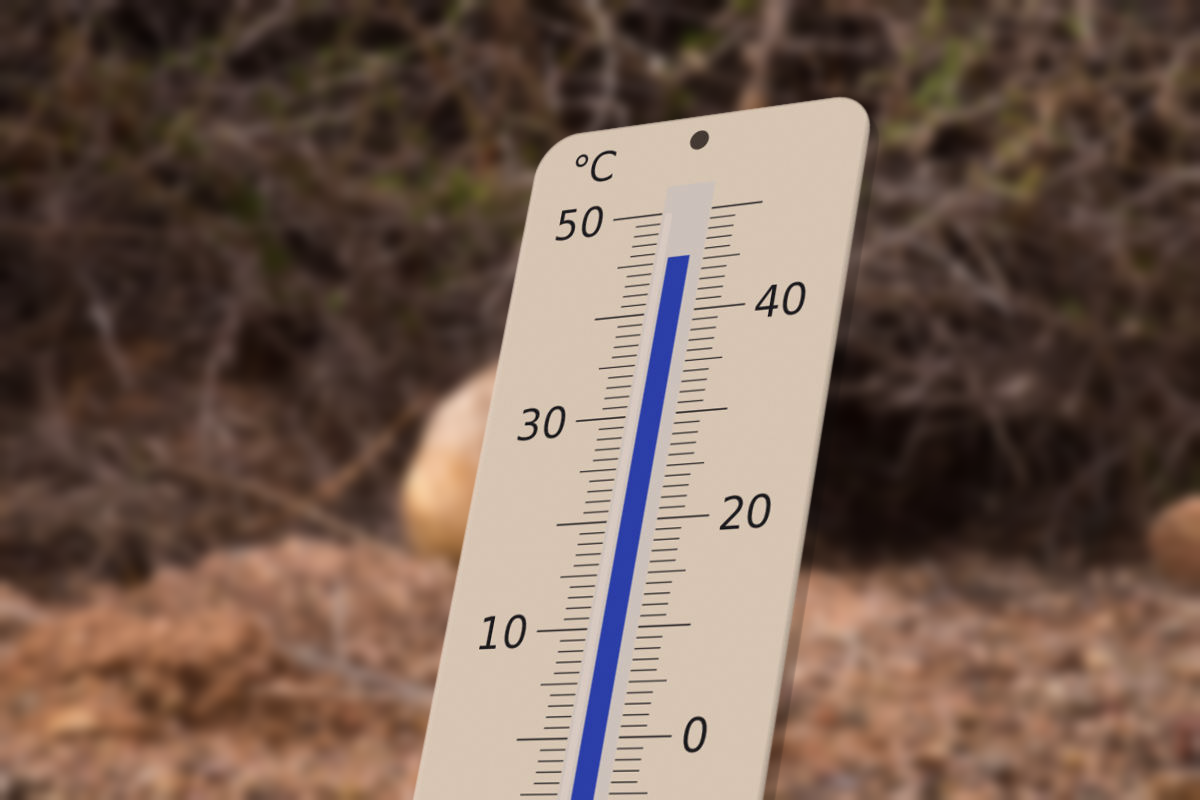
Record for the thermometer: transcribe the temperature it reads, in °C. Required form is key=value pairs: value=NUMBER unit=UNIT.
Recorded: value=45.5 unit=°C
